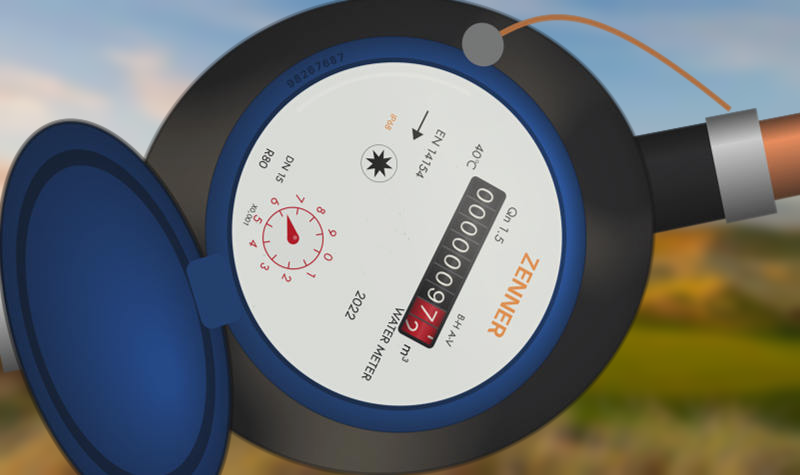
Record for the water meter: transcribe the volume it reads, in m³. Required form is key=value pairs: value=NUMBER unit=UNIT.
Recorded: value=9.716 unit=m³
